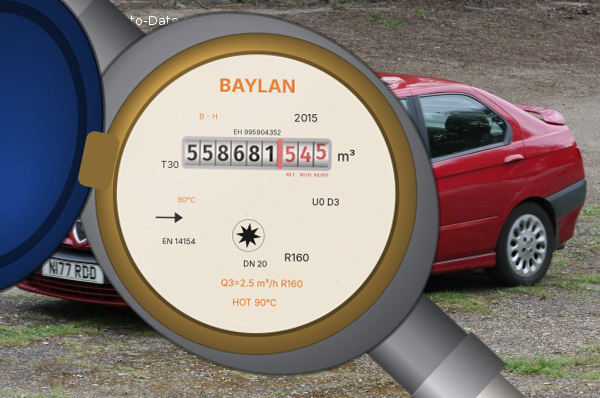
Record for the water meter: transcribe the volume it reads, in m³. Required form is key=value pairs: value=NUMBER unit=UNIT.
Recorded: value=558681.545 unit=m³
